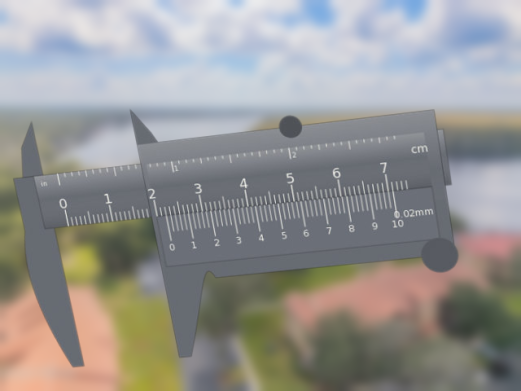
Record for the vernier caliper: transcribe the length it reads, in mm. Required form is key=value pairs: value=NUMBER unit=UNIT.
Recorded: value=22.0 unit=mm
